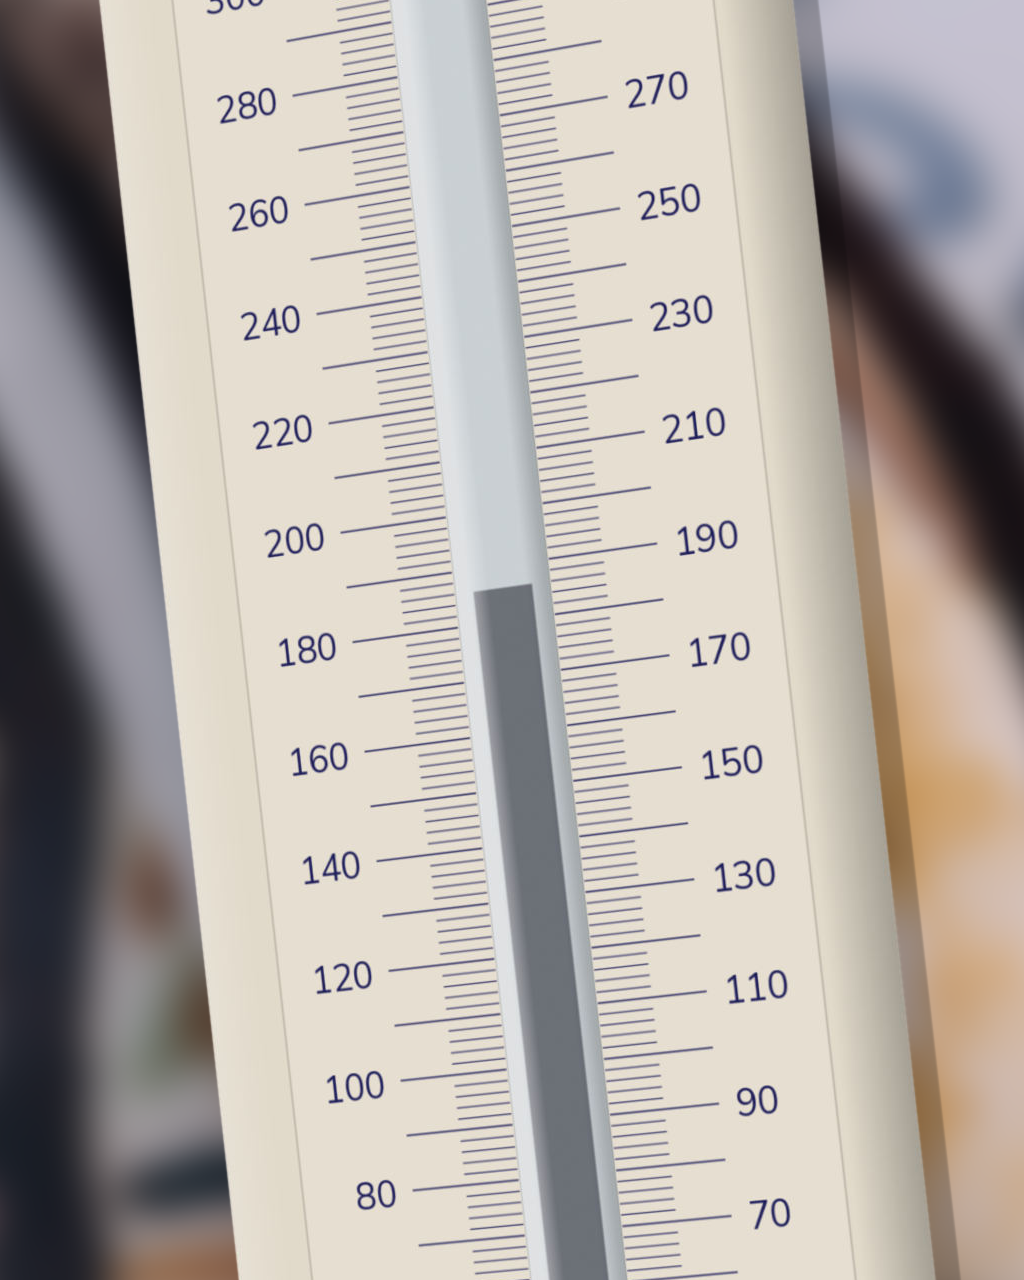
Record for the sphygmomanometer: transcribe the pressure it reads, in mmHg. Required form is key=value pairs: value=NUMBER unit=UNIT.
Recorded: value=186 unit=mmHg
